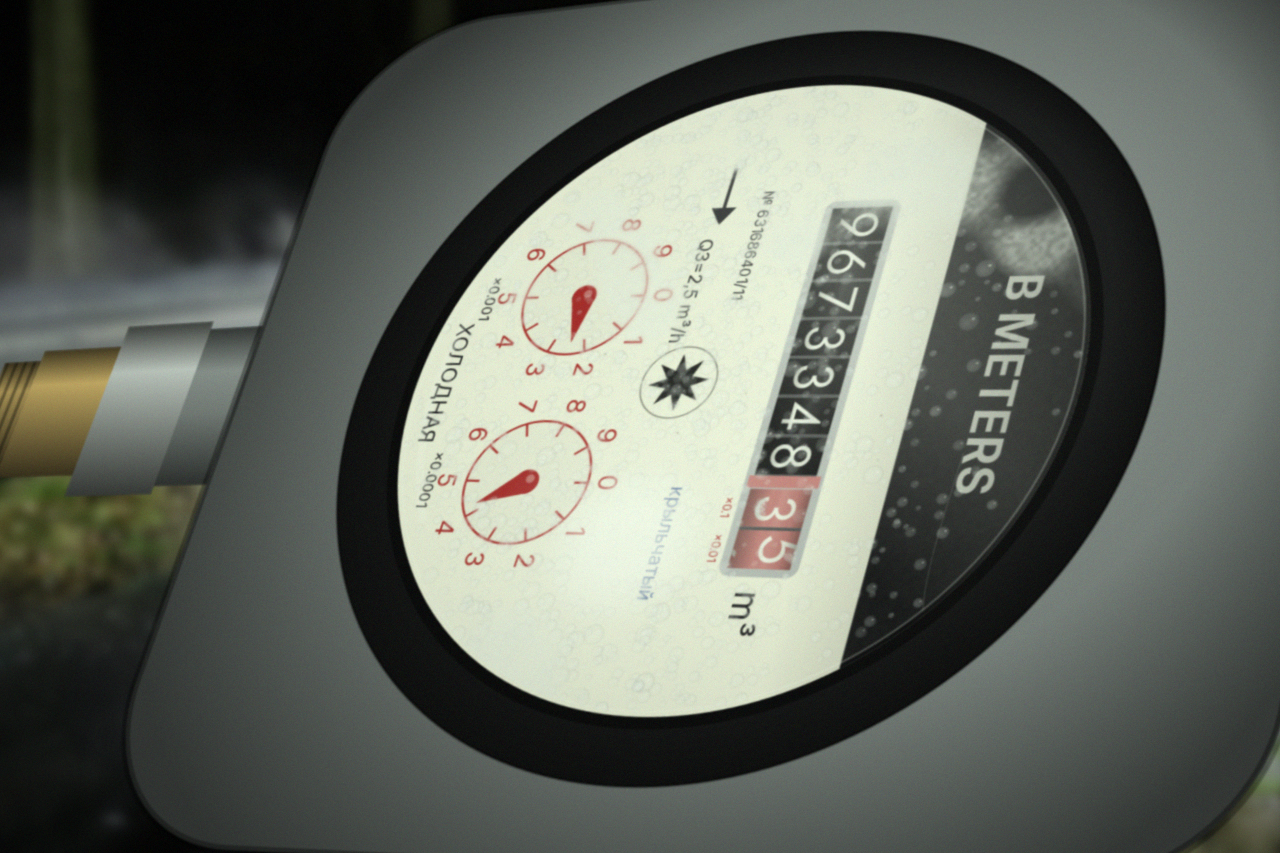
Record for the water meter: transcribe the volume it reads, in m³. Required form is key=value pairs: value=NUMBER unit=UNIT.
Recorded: value=9673348.3524 unit=m³
